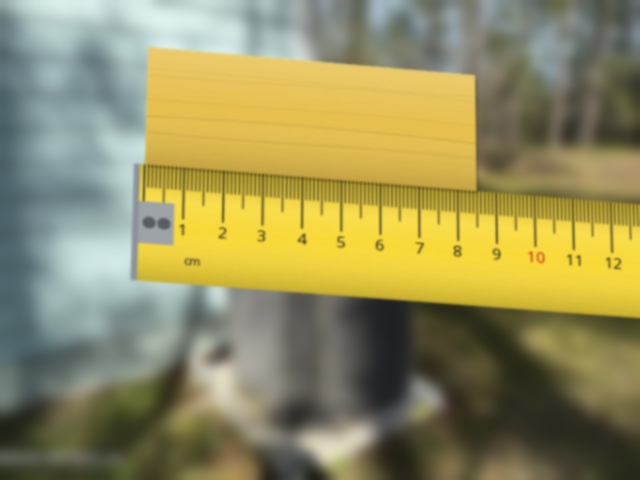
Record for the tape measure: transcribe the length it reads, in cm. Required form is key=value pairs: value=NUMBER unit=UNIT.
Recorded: value=8.5 unit=cm
